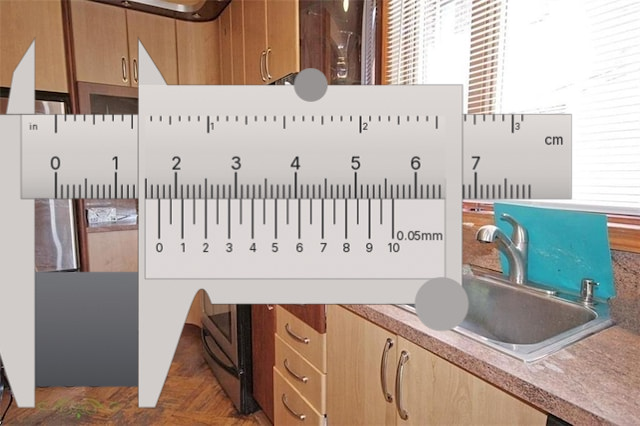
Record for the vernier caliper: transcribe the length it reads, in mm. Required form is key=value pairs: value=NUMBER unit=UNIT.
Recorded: value=17.2 unit=mm
